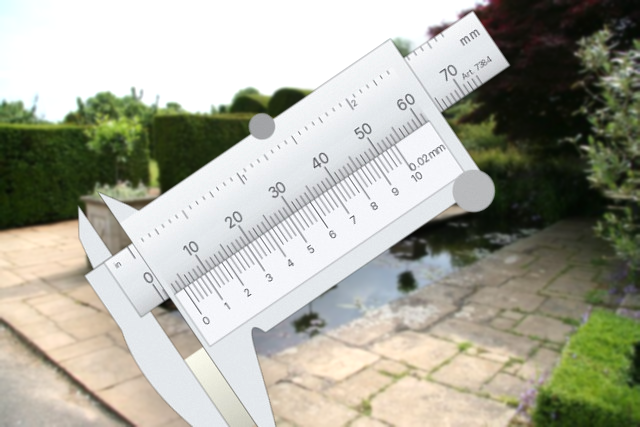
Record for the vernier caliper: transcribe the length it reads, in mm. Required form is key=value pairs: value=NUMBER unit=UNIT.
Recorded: value=4.5 unit=mm
